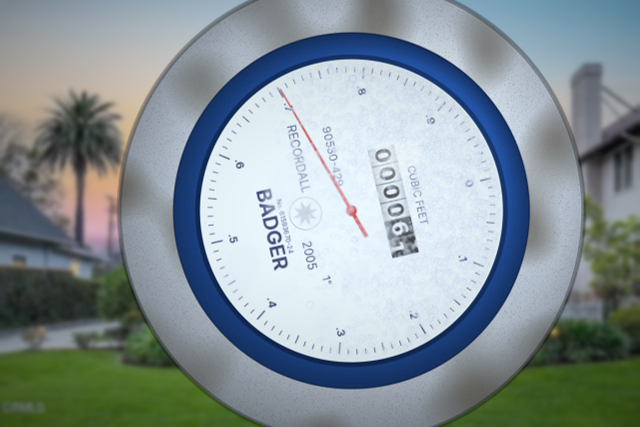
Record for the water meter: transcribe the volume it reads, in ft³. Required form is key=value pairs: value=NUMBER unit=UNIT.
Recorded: value=60.70 unit=ft³
